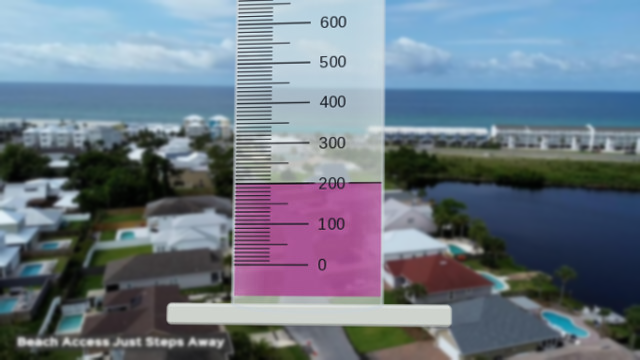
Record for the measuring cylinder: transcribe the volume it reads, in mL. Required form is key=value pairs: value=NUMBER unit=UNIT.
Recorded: value=200 unit=mL
